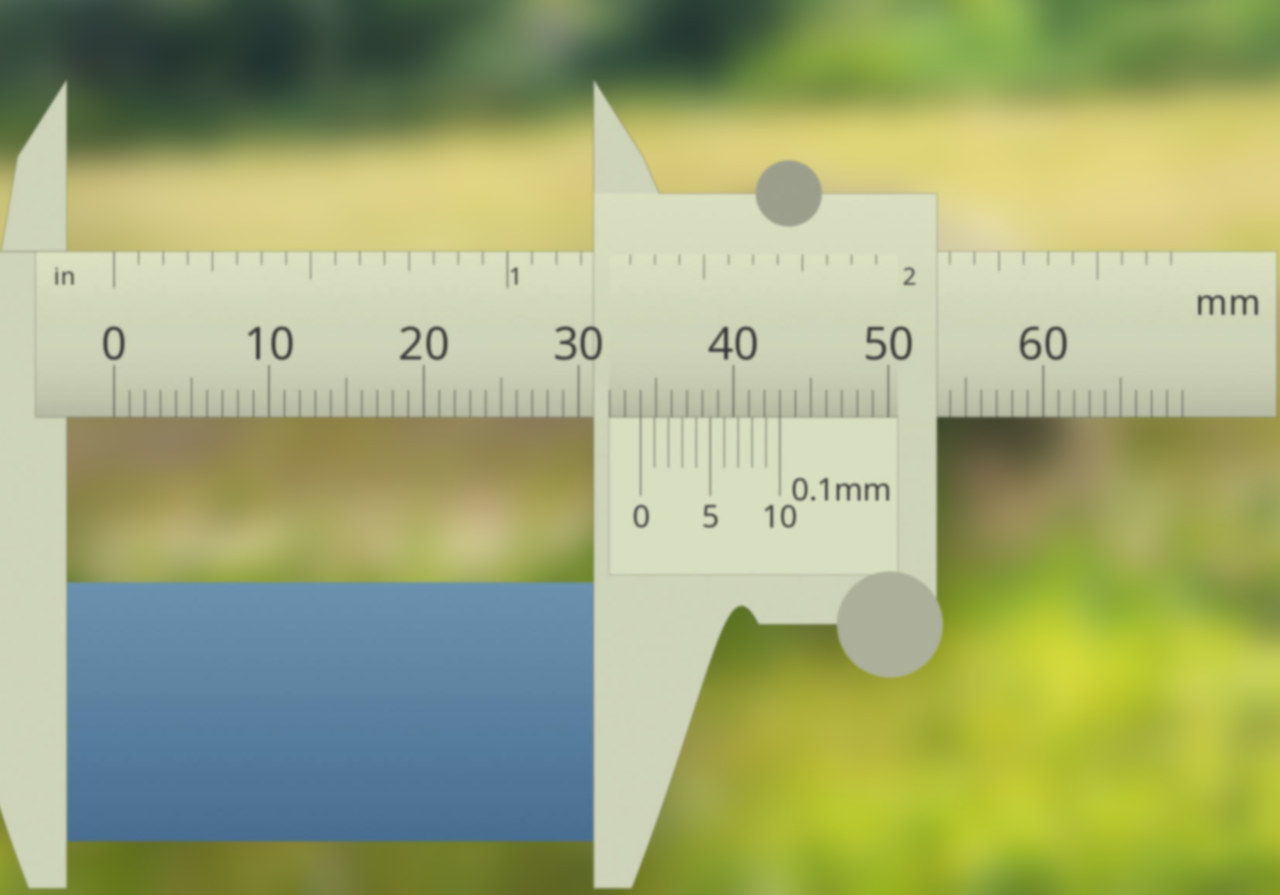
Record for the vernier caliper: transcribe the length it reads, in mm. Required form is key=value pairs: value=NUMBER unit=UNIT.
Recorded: value=34.0 unit=mm
